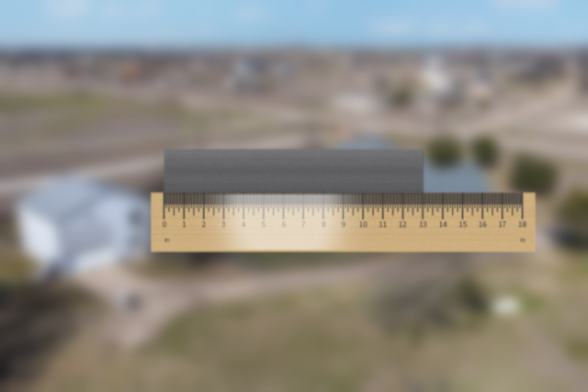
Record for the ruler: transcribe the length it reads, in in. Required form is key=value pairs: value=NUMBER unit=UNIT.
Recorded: value=13 unit=in
